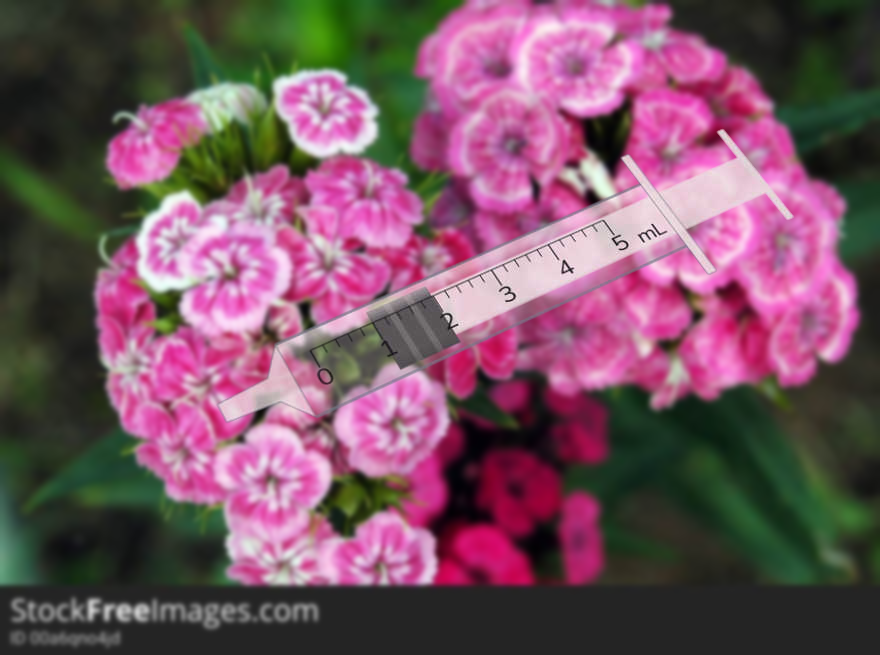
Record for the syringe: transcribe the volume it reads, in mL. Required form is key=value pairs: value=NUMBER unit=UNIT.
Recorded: value=1 unit=mL
